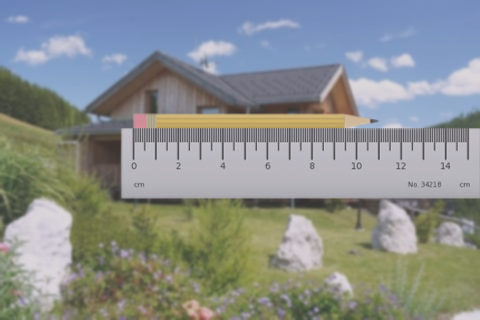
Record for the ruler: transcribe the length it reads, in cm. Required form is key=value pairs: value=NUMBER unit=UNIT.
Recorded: value=11 unit=cm
